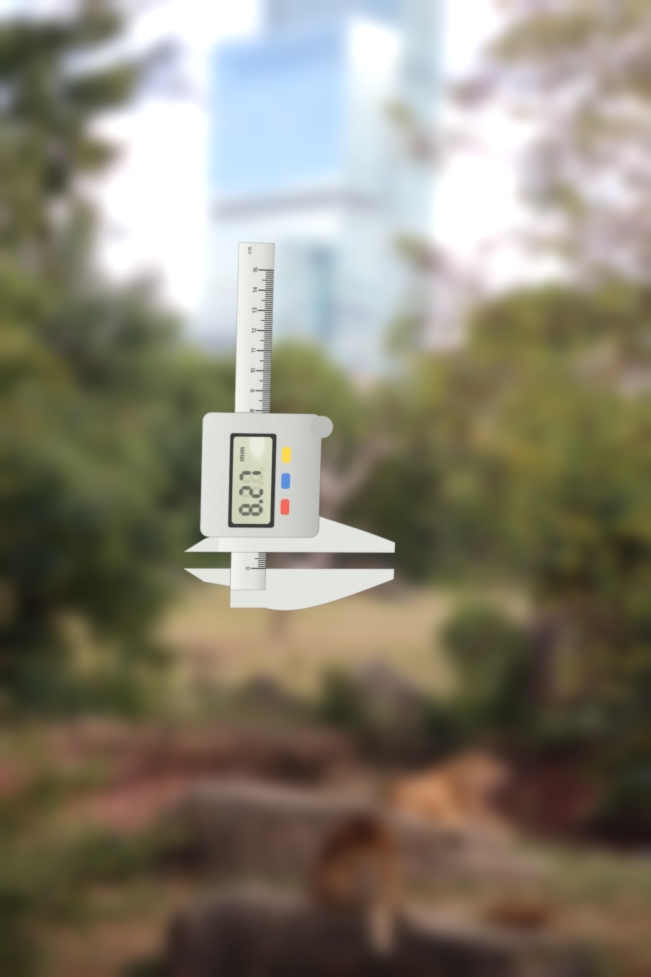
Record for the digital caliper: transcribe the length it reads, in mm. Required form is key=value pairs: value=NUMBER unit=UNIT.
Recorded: value=8.27 unit=mm
